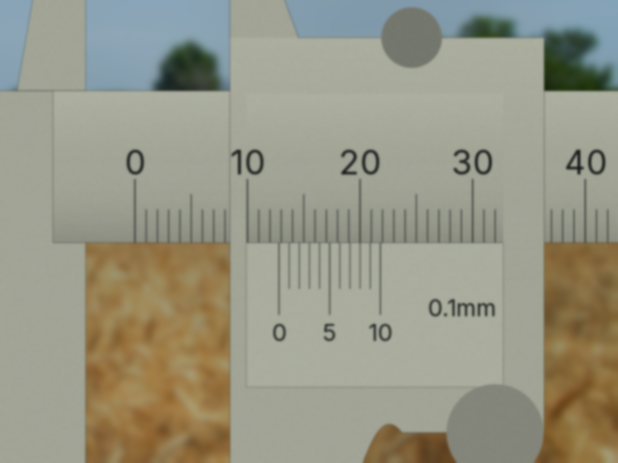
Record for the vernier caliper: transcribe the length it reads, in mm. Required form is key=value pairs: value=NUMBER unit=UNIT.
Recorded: value=12.8 unit=mm
